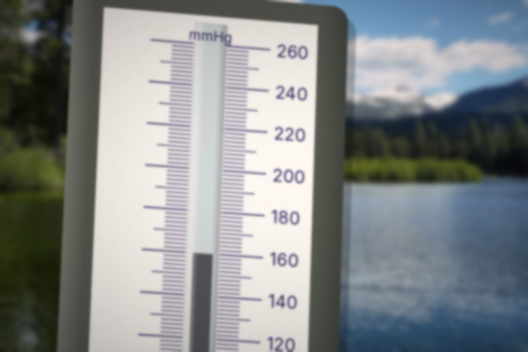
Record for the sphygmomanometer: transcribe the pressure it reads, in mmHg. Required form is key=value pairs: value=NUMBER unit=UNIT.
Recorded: value=160 unit=mmHg
